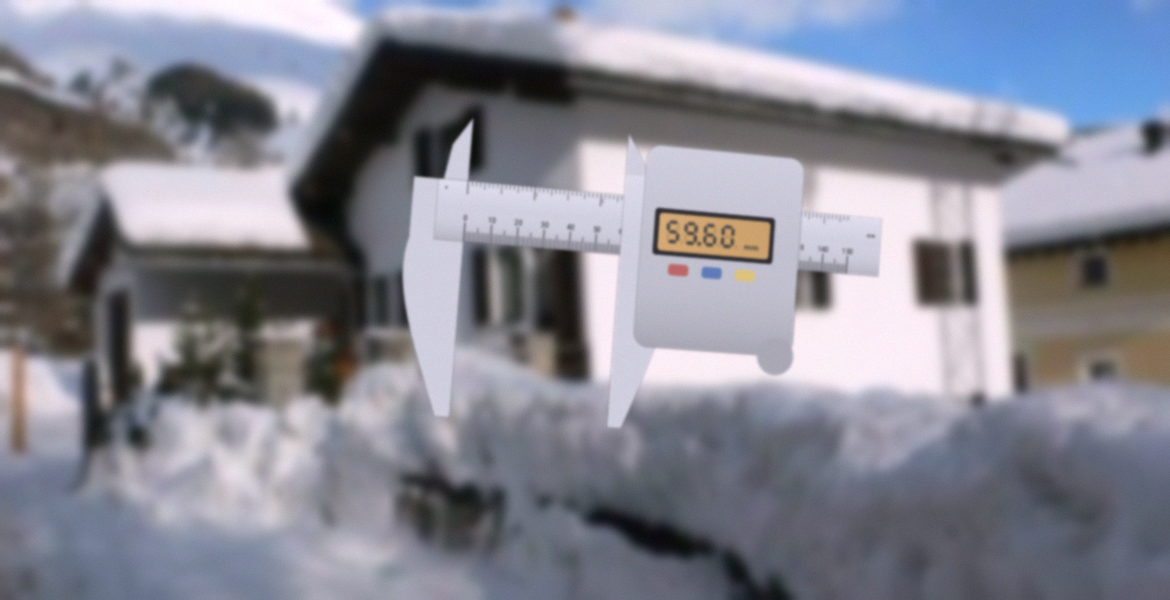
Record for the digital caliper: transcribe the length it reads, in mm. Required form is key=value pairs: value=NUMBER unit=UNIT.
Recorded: value=59.60 unit=mm
